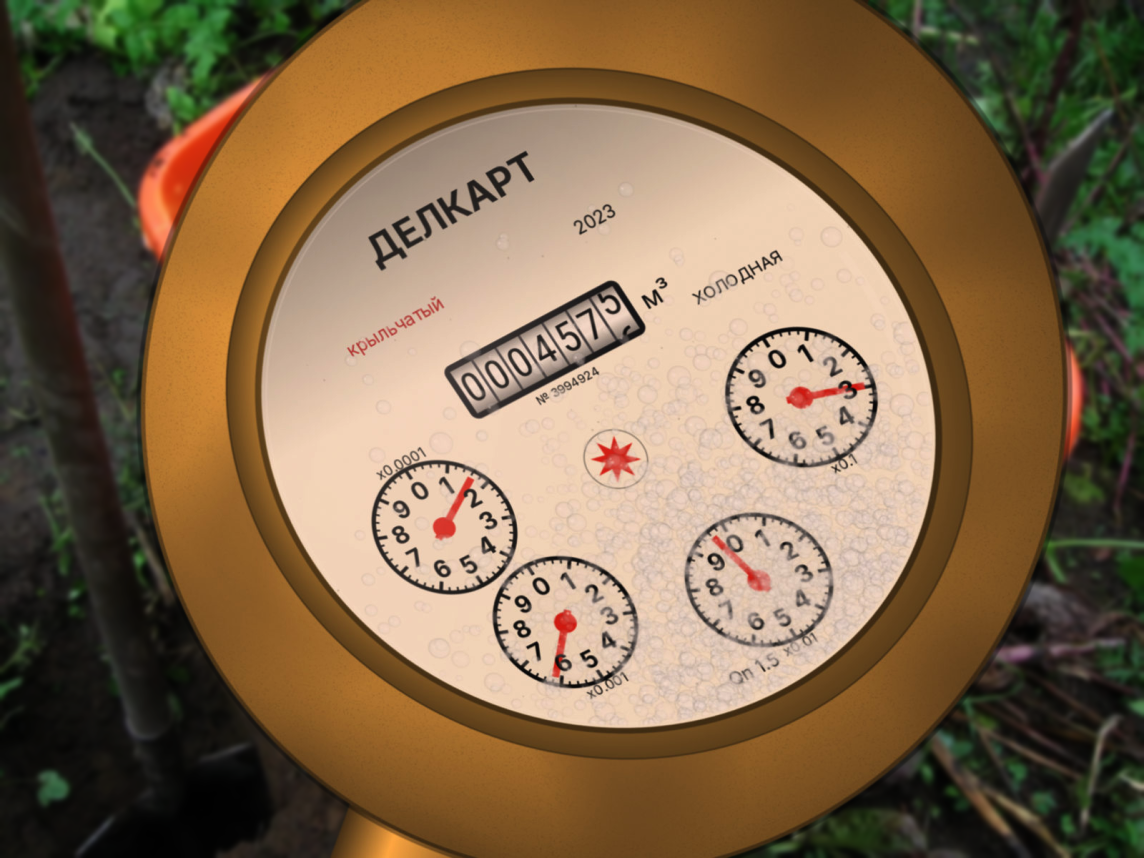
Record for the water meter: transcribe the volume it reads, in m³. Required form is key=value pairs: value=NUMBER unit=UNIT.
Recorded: value=4575.2961 unit=m³
